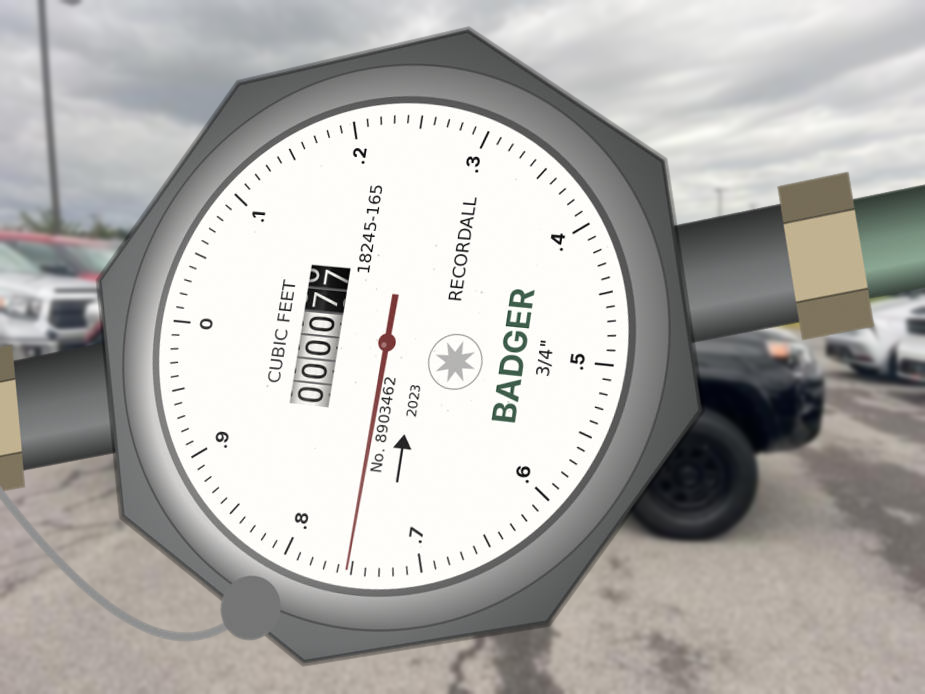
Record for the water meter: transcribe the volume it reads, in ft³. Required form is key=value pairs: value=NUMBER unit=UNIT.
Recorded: value=76.75 unit=ft³
